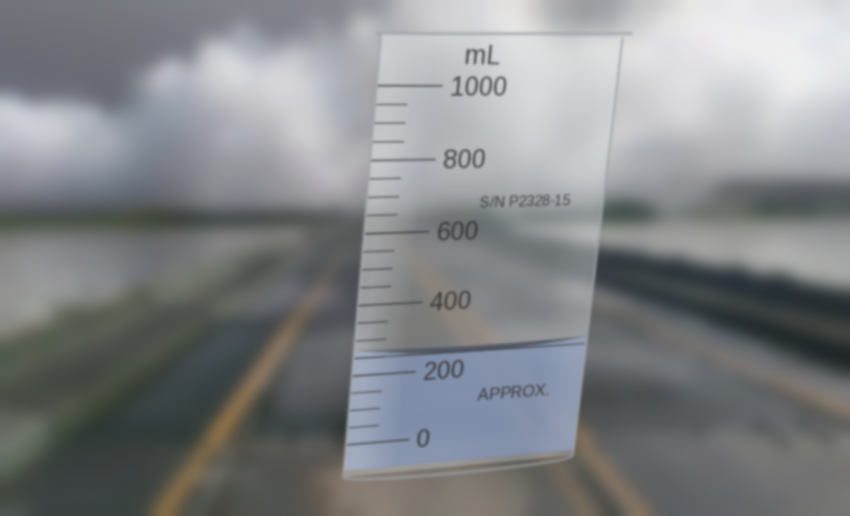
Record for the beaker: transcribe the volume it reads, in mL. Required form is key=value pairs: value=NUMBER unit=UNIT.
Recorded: value=250 unit=mL
